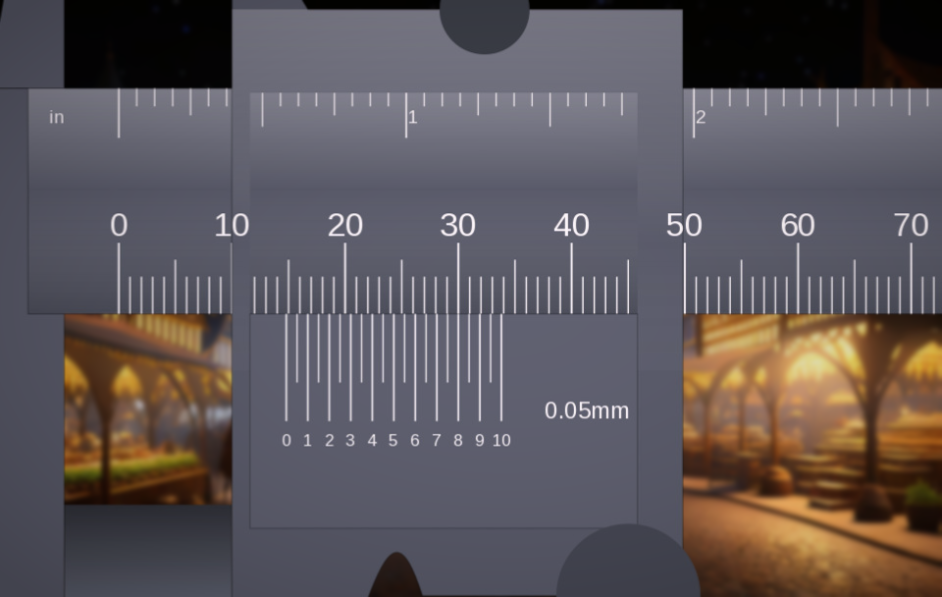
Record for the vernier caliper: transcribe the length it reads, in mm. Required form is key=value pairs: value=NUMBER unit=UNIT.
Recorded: value=14.8 unit=mm
